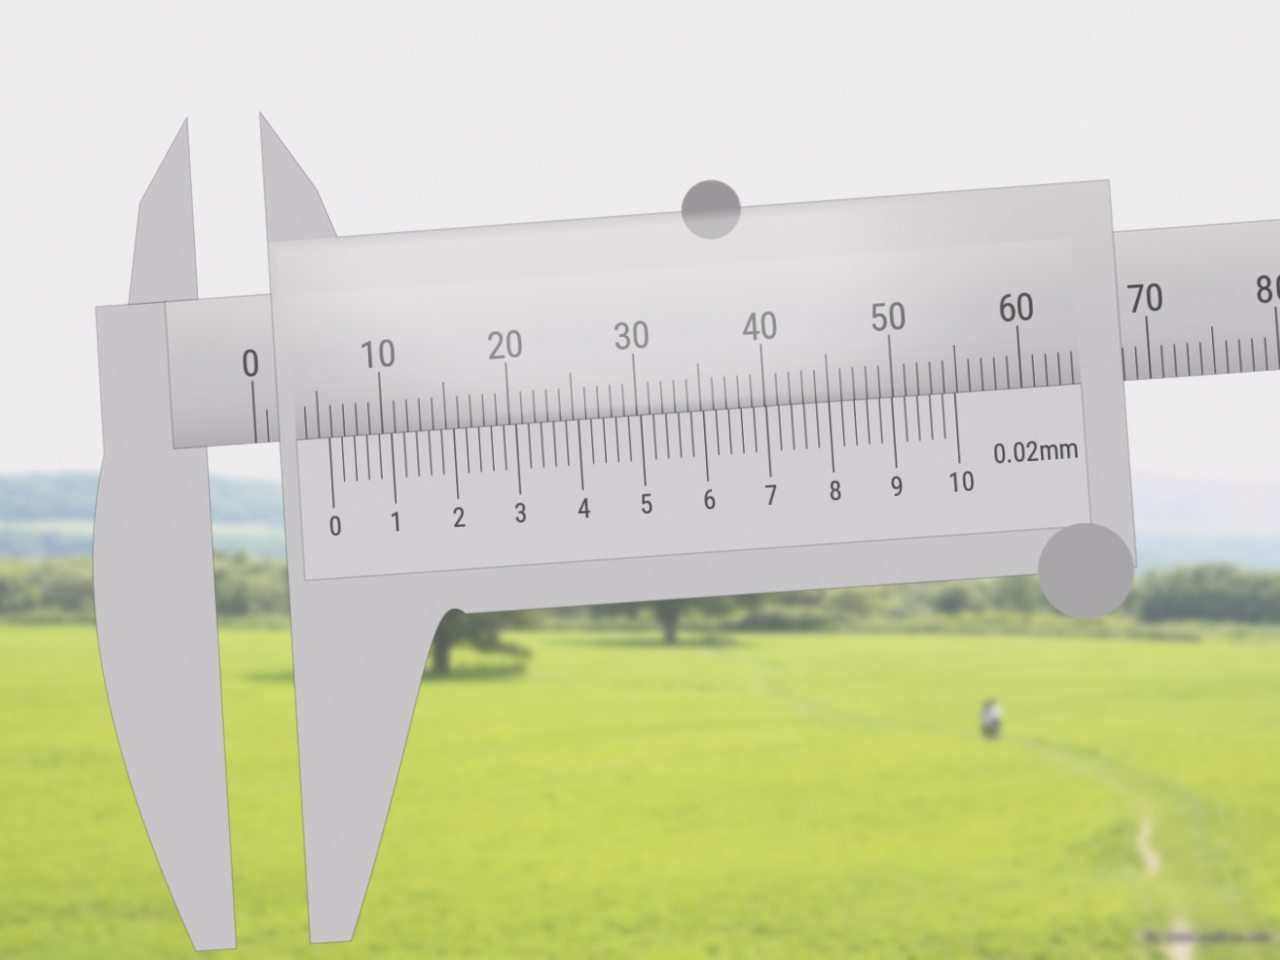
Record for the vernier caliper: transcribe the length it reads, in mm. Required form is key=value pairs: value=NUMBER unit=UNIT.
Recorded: value=5.8 unit=mm
